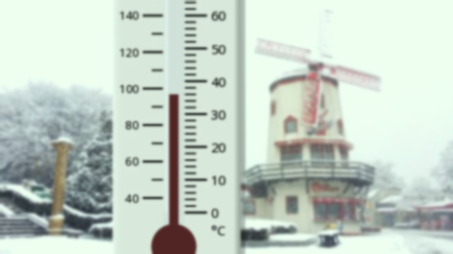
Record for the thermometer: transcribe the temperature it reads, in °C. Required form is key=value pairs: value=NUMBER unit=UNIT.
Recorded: value=36 unit=°C
